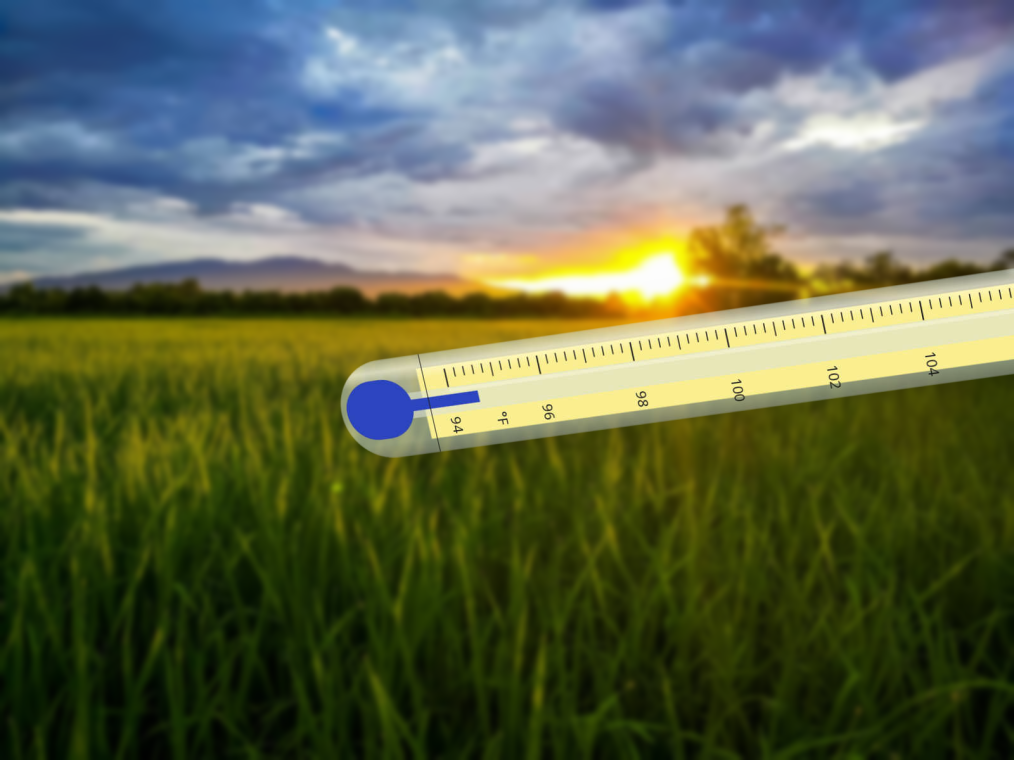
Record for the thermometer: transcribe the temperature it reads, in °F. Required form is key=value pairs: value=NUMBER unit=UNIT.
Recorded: value=94.6 unit=°F
